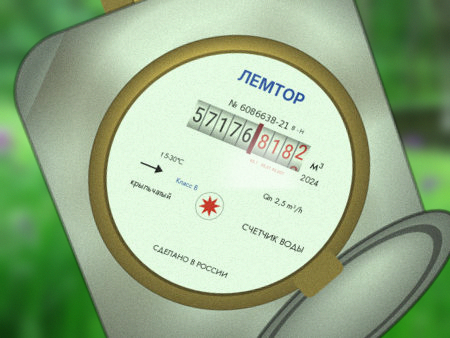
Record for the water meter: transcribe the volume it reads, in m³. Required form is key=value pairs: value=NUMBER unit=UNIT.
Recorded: value=57176.8182 unit=m³
